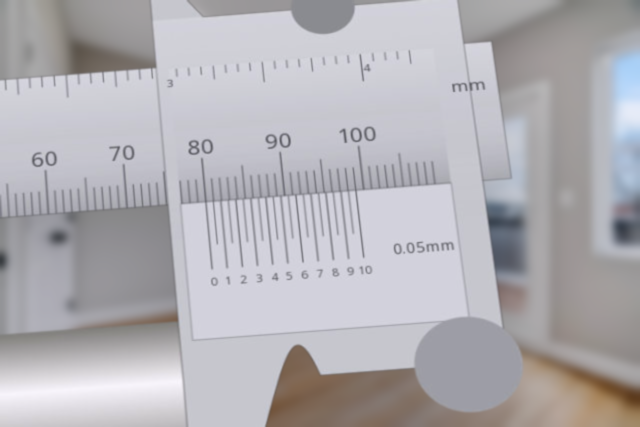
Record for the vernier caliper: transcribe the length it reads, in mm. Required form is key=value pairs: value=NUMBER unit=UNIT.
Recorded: value=80.0 unit=mm
